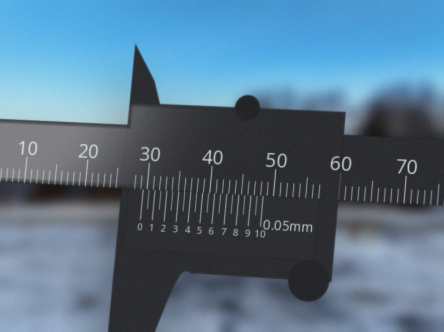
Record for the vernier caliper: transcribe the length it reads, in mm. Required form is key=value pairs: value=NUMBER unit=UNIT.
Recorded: value=29.4 unit=mm
